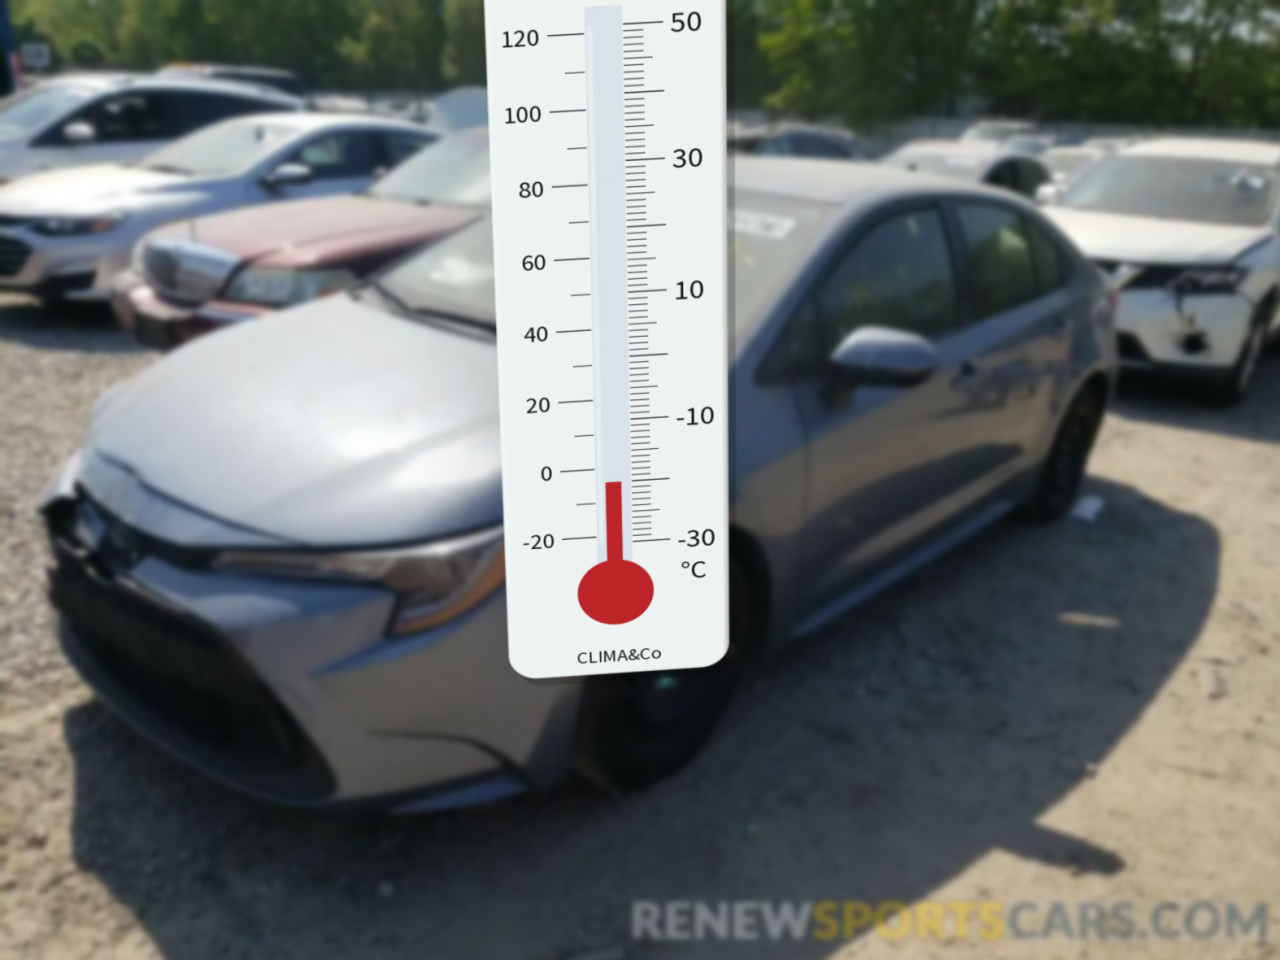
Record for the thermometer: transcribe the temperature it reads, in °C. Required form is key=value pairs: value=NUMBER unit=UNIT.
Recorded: value=-20 unit=°C
